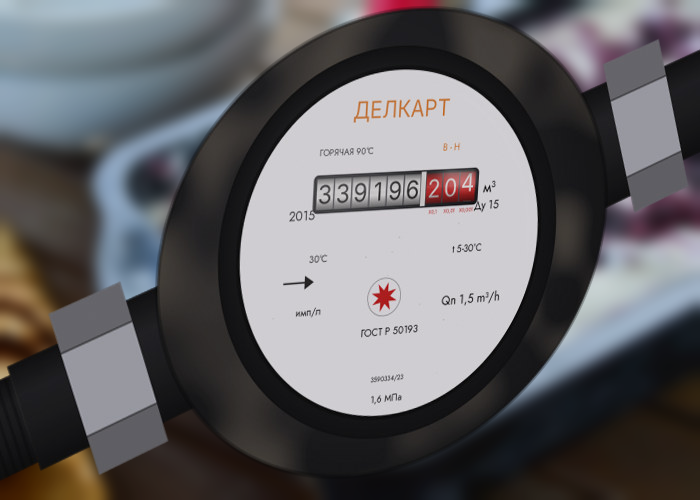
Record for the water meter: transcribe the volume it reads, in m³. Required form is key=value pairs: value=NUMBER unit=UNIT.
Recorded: value=339196.204 unit=m³
